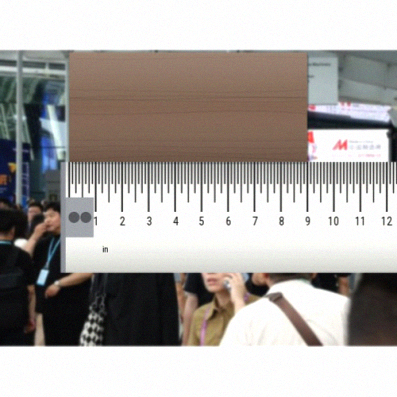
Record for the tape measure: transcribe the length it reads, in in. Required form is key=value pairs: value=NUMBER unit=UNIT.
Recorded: value=9 unit=in
